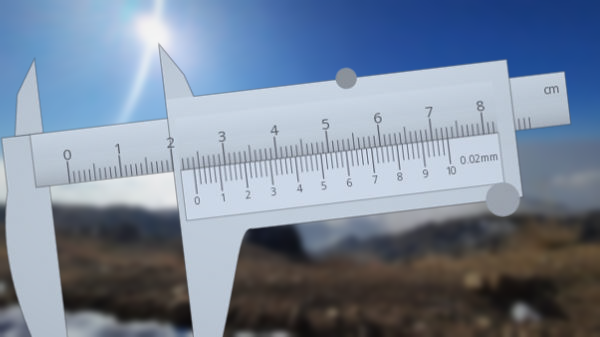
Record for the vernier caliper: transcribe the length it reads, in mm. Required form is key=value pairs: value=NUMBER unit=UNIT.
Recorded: value=24.0 unit=mm
